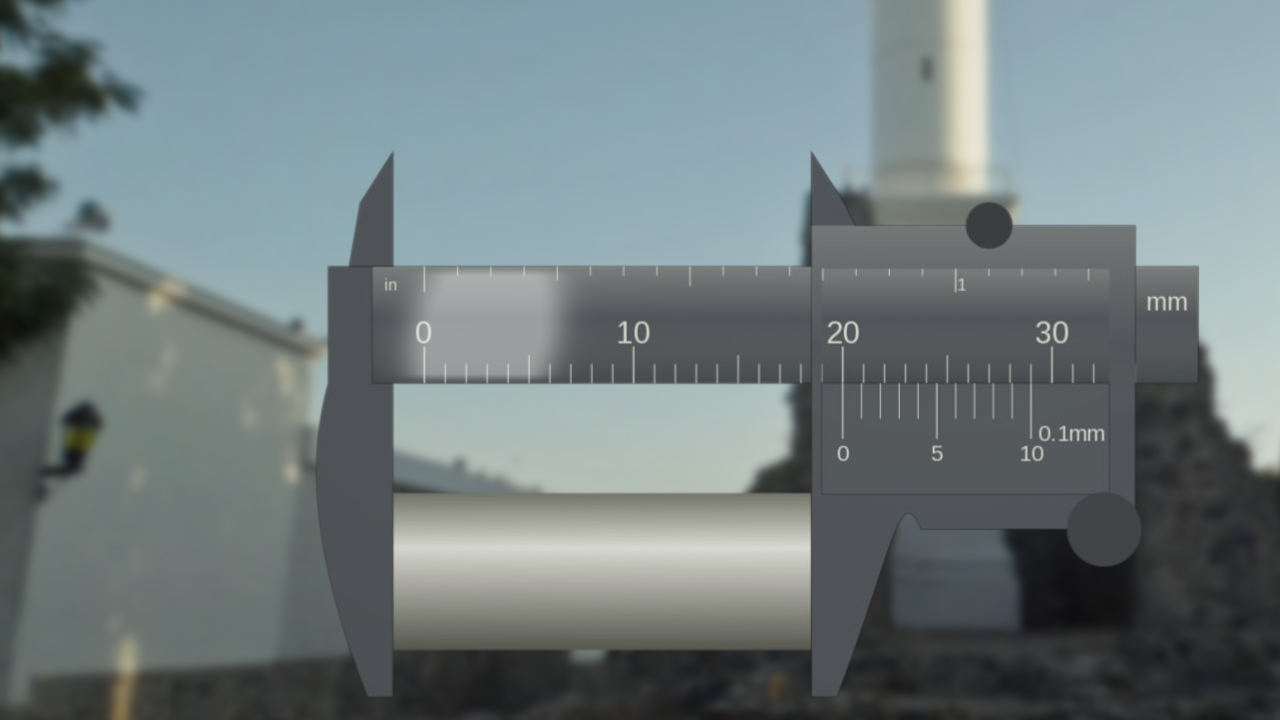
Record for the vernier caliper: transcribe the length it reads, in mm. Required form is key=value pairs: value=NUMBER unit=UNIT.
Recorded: value=20.0 unit=mm
